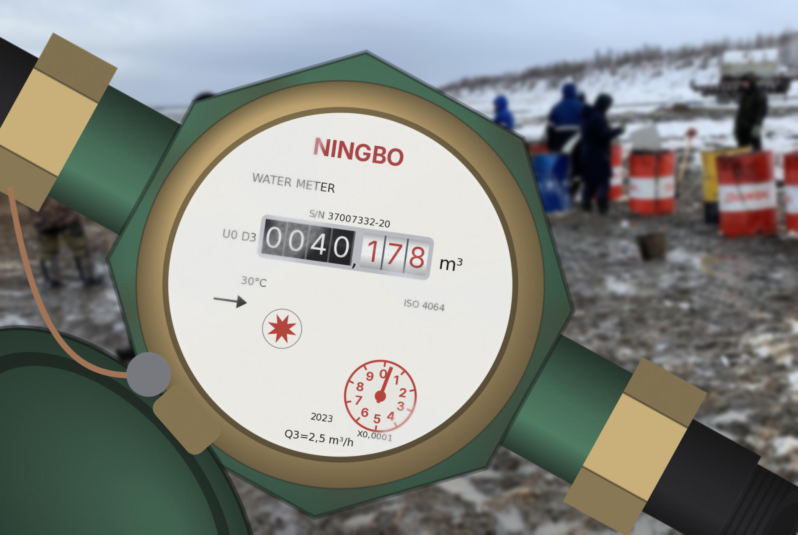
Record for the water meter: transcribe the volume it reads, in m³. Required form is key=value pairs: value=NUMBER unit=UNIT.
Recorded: value=40.1780 unit=m³
